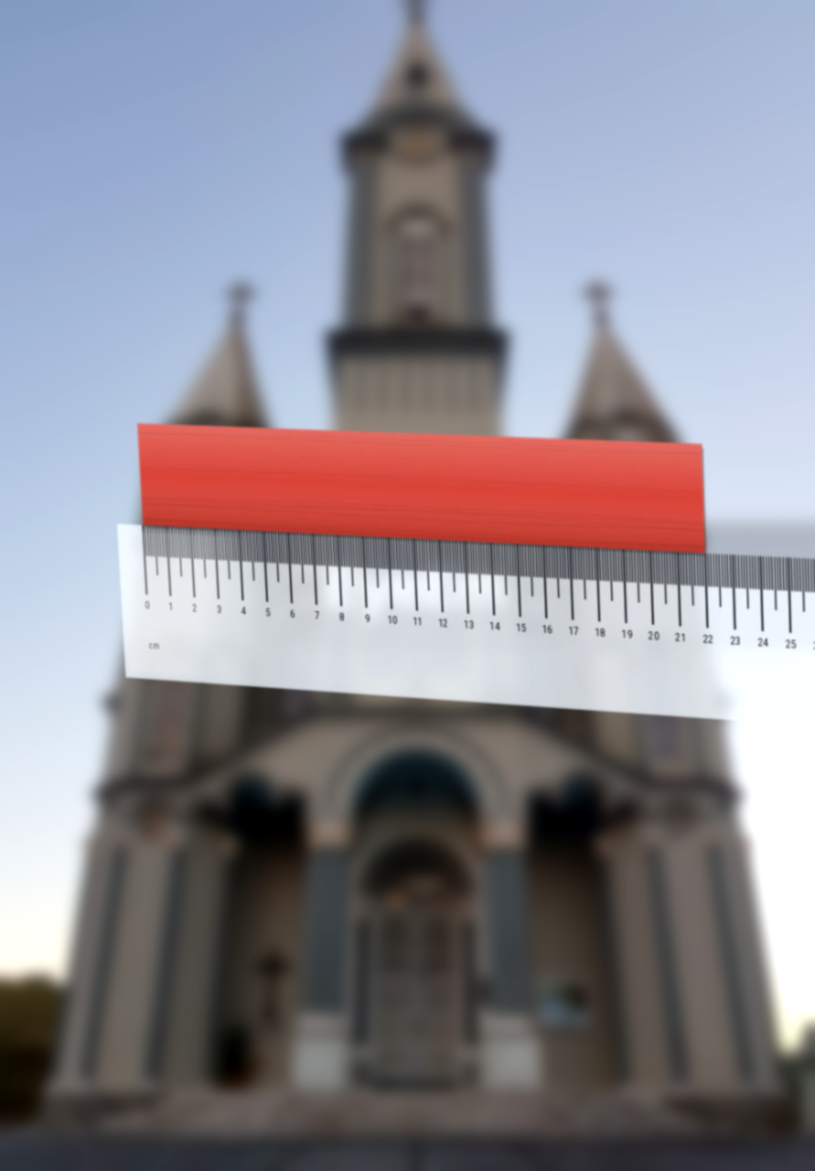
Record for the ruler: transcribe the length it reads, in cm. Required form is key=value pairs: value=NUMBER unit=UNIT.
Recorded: value=22 unit=cm
